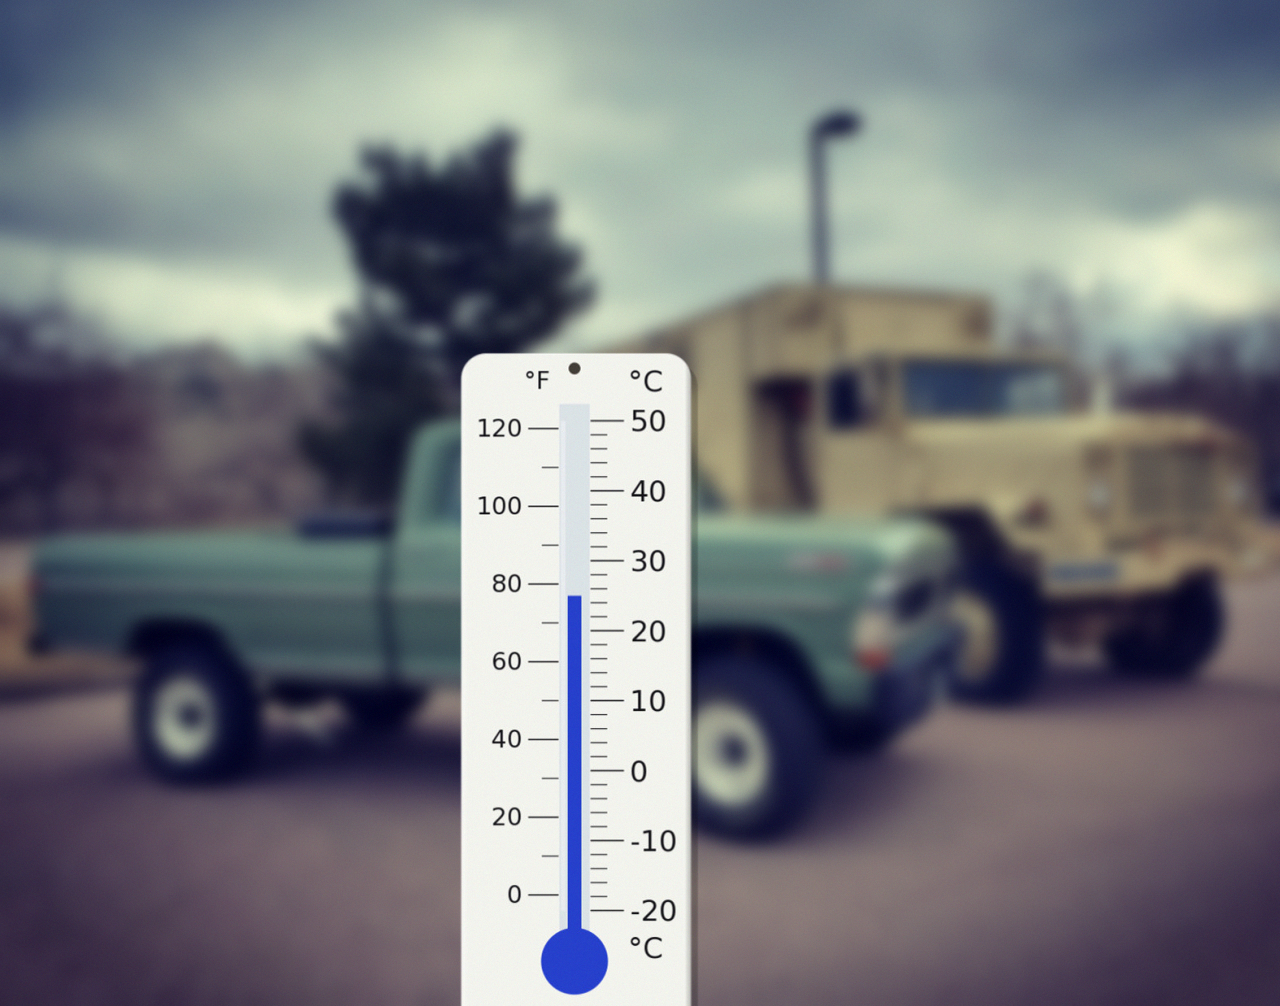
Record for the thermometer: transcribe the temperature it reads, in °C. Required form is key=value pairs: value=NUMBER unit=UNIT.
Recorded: value=25 unit=°C
